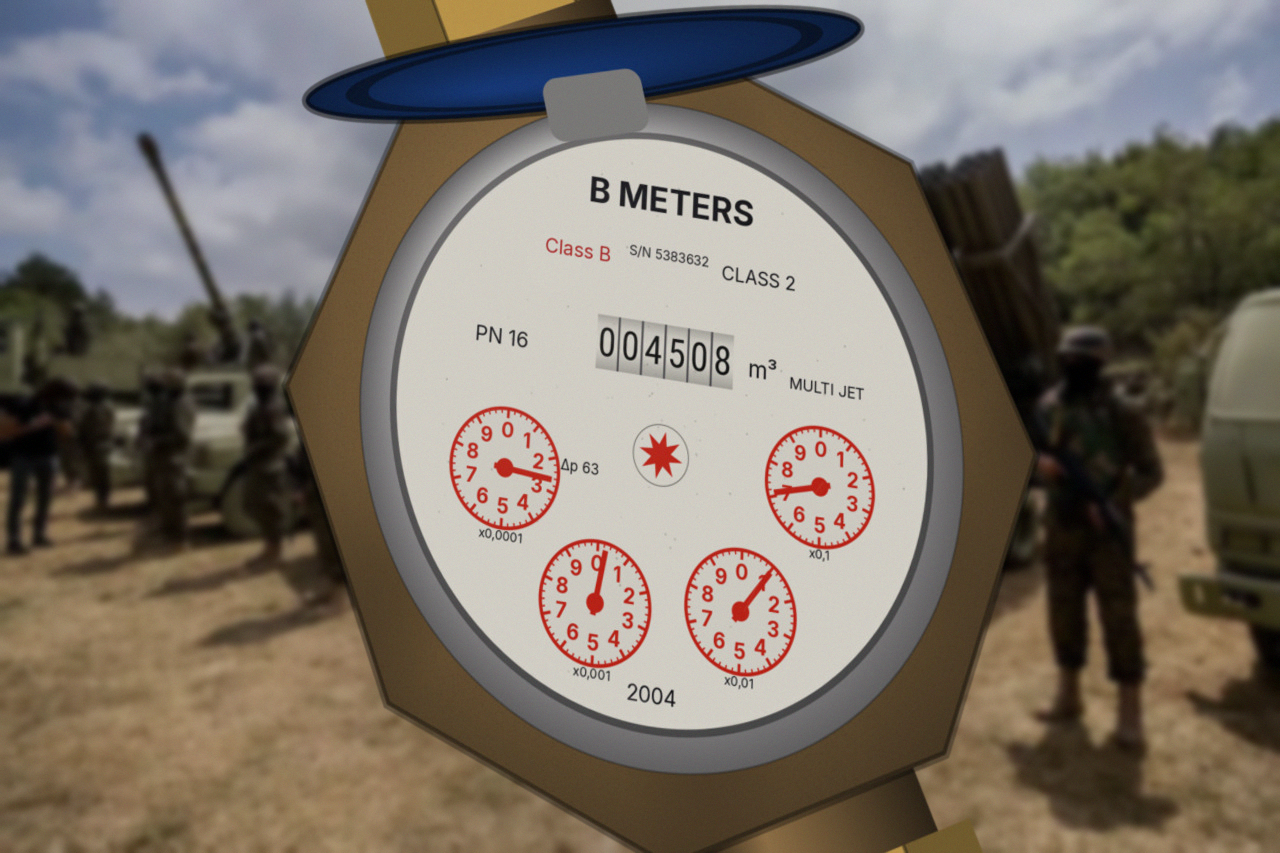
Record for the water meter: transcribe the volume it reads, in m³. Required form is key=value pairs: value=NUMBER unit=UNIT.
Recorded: value=4508.7102 unit=m³
